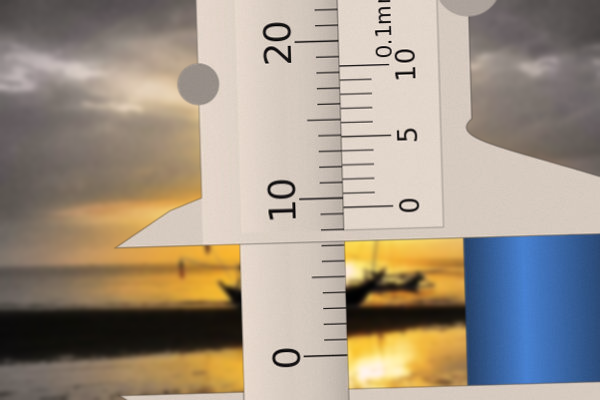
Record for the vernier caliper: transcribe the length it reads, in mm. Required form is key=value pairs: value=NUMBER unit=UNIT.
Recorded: value=9.4 unit=mm
